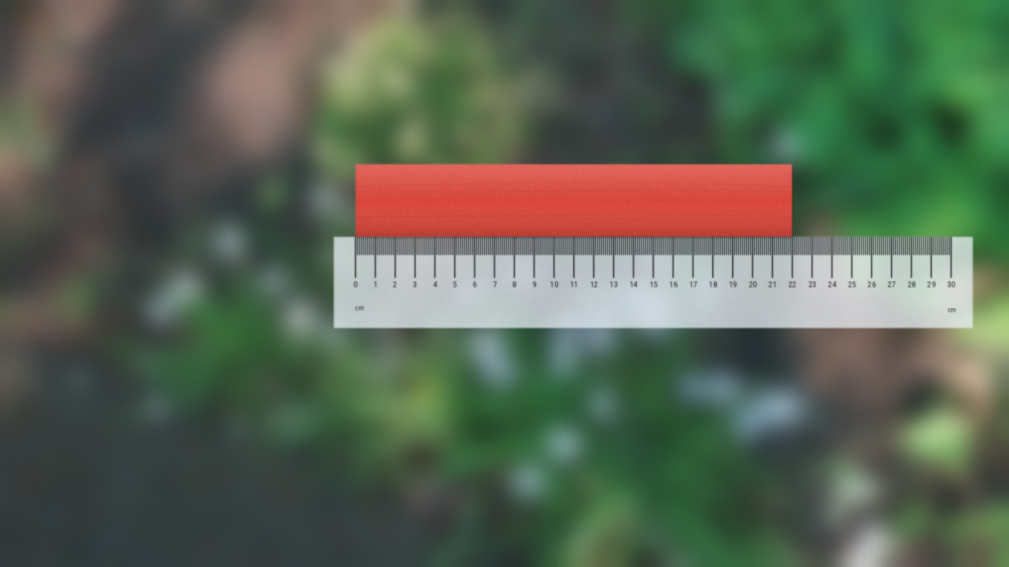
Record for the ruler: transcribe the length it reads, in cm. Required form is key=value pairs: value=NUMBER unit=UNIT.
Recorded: value=22 unit=cm
